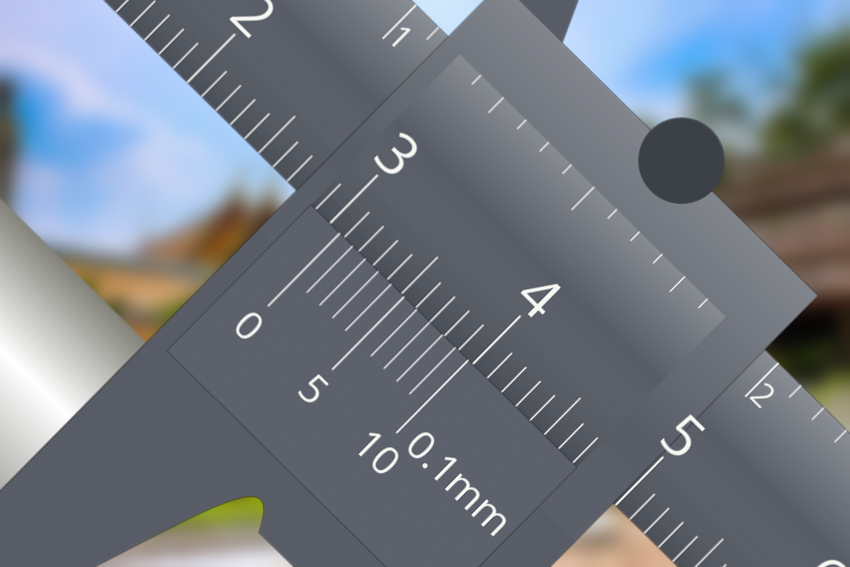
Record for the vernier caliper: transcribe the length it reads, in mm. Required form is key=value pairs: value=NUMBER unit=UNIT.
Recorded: value=30.7 unit=mm
